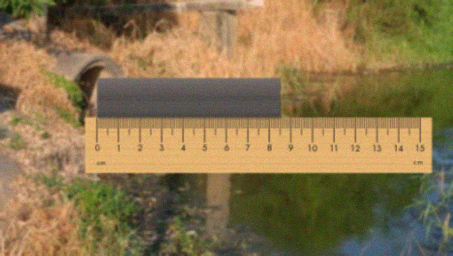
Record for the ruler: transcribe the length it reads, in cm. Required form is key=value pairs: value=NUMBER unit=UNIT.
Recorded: value=8.5 unit=cm
